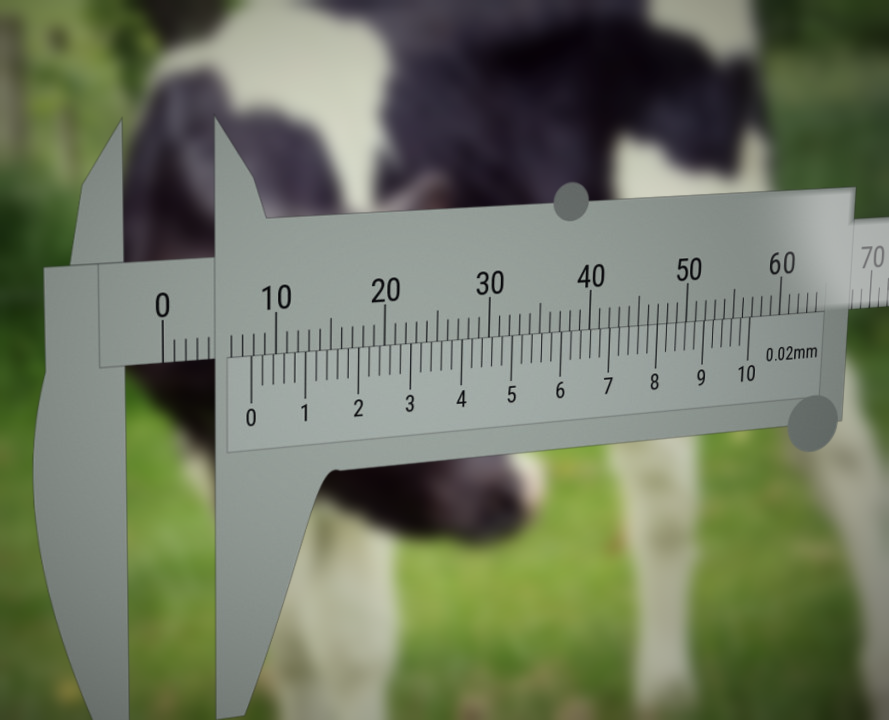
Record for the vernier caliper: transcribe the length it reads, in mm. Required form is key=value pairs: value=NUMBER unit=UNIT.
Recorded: value=7.8 unit=mm
